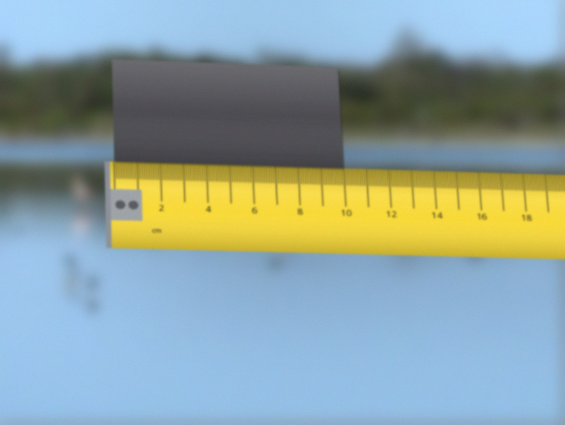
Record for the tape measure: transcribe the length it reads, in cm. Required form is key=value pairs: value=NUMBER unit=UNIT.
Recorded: value=10 unit=cm
